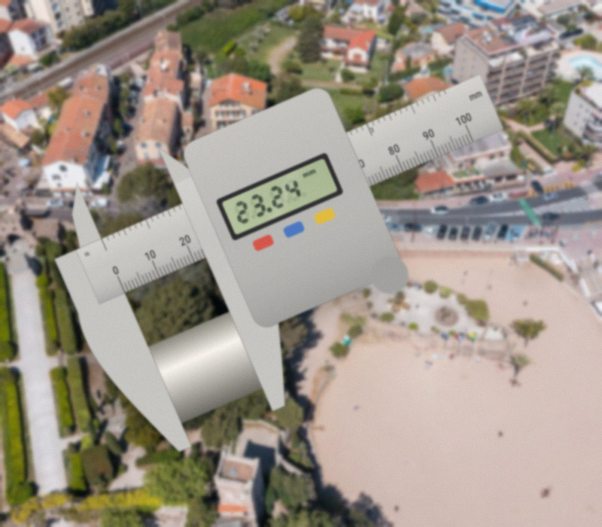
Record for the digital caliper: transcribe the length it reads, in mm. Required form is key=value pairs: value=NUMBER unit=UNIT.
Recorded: value=23.24 unit=mm
